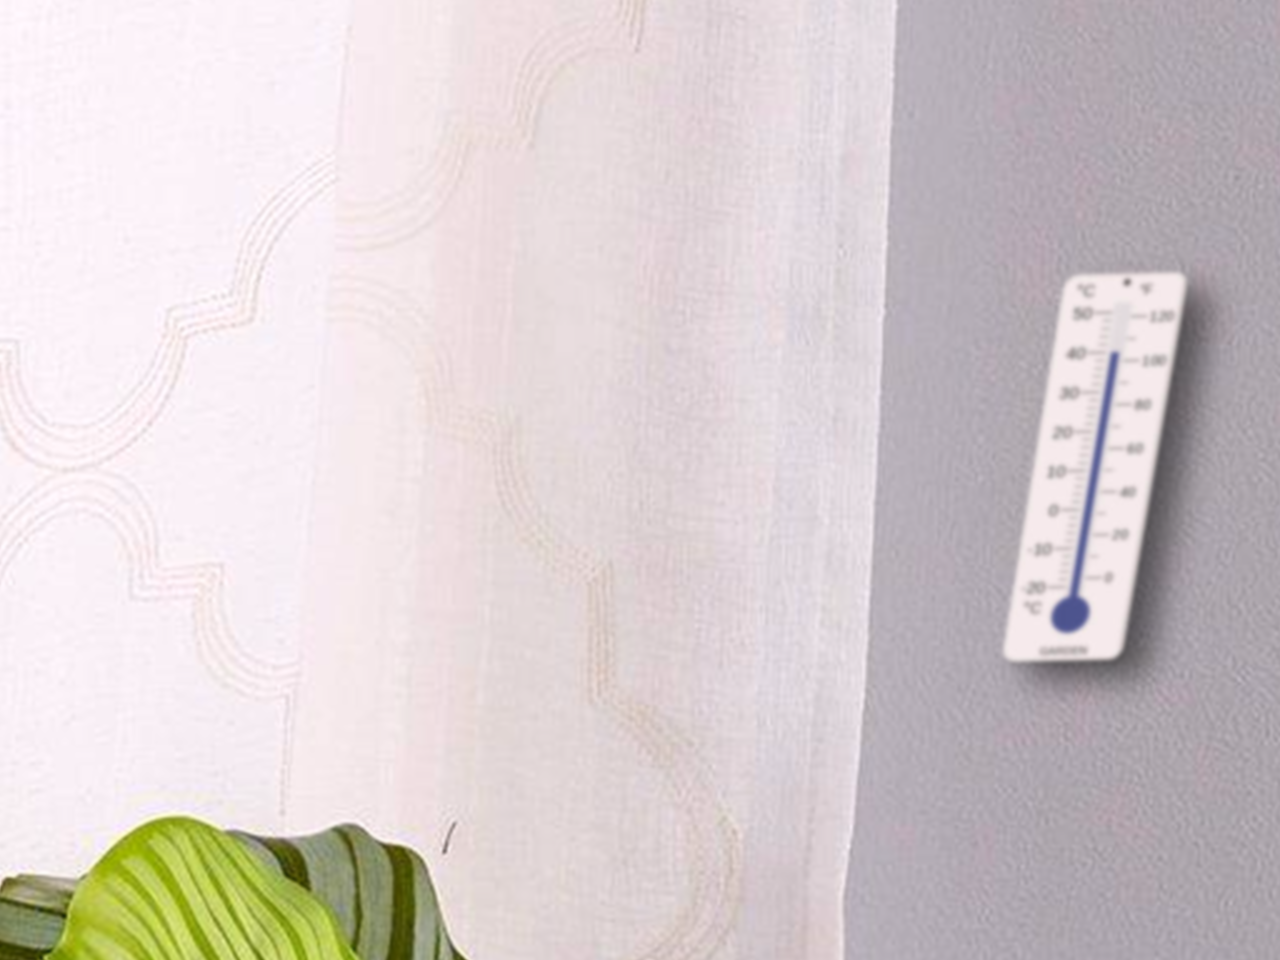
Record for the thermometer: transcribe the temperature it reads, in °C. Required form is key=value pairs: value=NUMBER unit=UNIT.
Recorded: value=40 unit=°C
